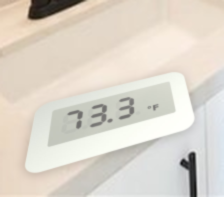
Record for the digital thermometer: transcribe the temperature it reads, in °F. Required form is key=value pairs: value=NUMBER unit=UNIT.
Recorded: value=73.3 unit=°F
